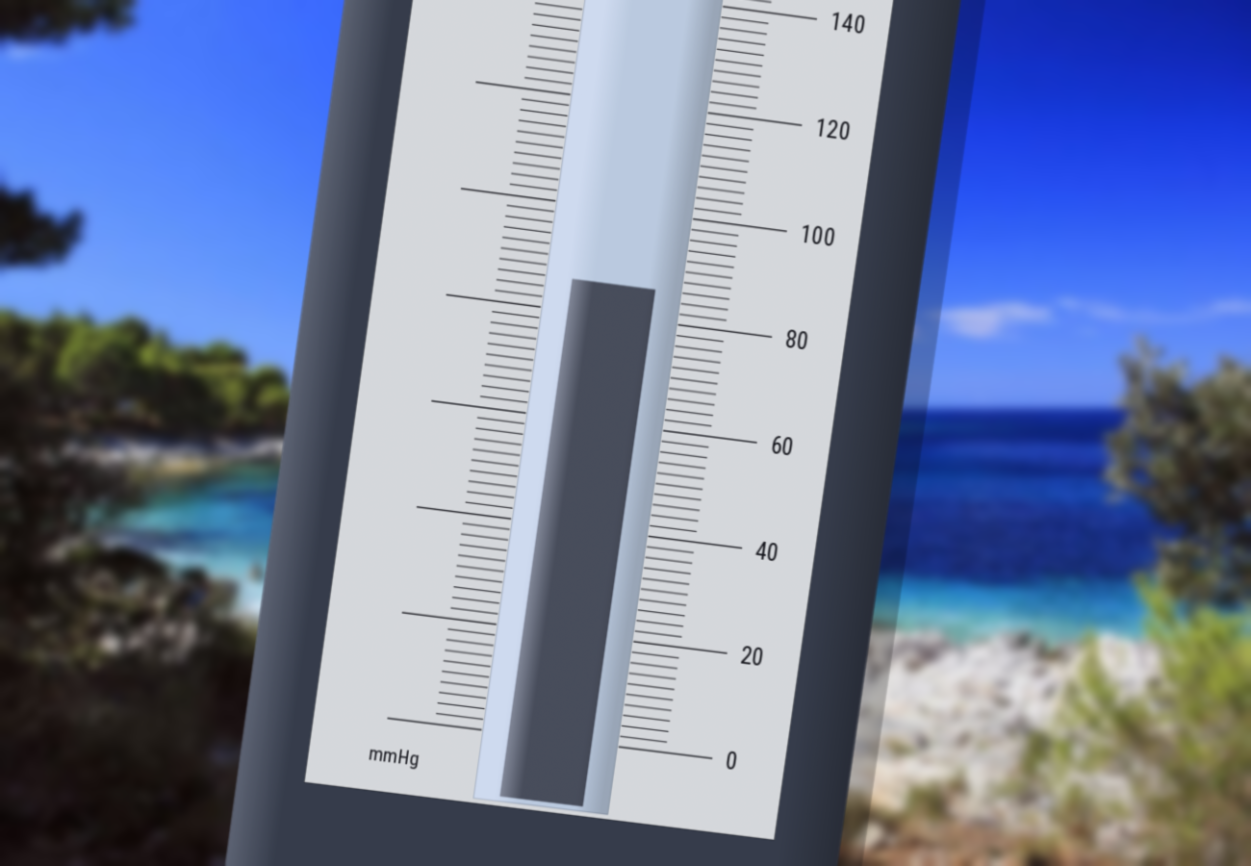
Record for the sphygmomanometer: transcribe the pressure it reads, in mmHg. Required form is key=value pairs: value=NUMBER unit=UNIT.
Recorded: value=86 unit=mmHg
